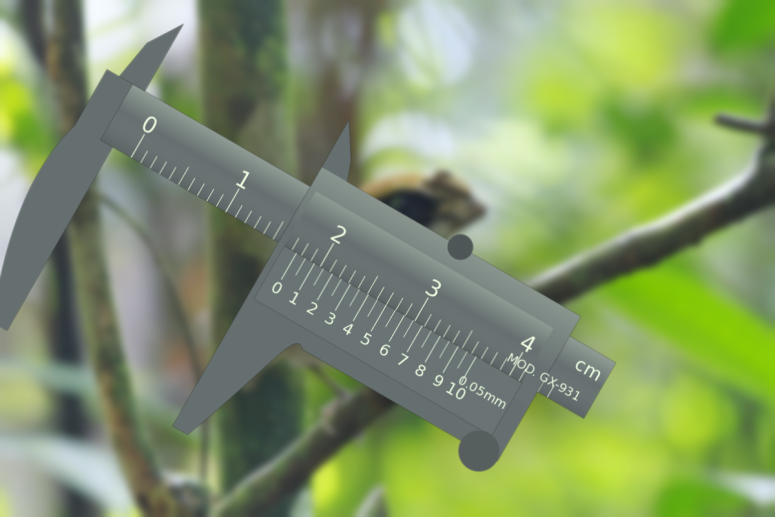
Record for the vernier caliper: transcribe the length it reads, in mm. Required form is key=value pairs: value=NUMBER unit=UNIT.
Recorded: value=17.5 unit=mm
